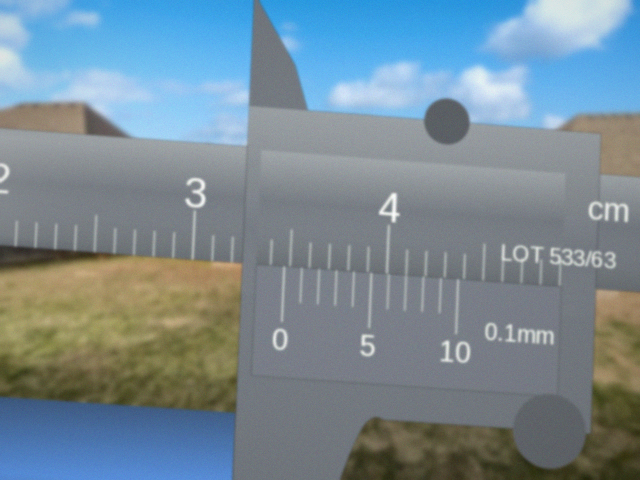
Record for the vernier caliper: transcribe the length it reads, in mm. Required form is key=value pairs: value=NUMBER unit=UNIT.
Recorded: value=34.7 unit=mm
